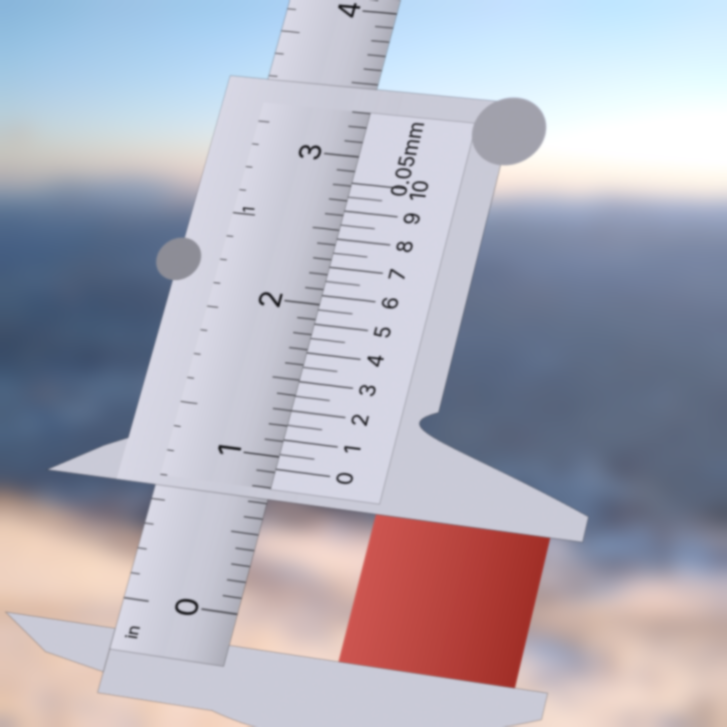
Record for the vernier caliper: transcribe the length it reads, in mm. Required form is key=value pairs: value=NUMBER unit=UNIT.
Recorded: value=9.2 unit=mm
